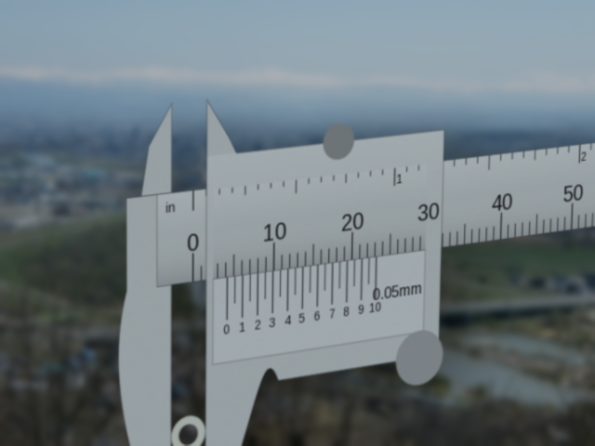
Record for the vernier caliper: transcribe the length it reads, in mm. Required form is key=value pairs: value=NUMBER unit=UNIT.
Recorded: value=4.2 unit=mm
